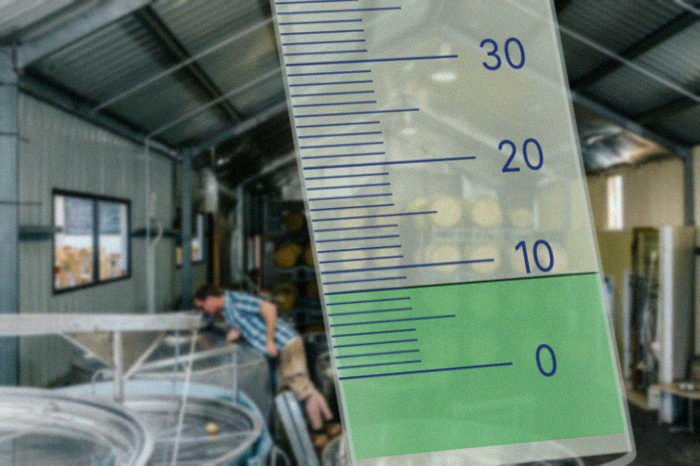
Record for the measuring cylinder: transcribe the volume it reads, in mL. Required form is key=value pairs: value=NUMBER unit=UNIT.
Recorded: value=8 unit=mL
